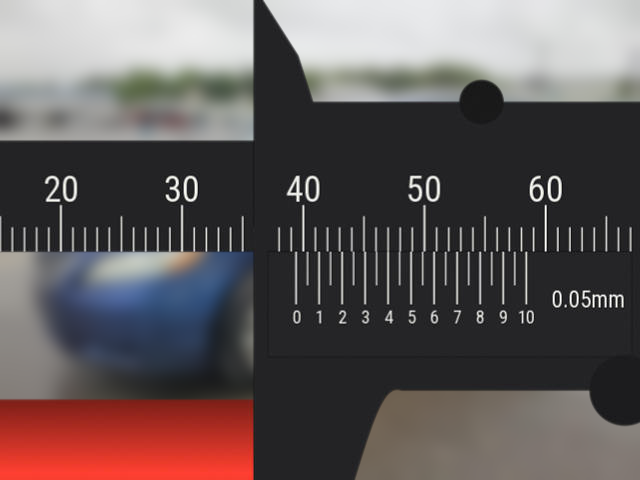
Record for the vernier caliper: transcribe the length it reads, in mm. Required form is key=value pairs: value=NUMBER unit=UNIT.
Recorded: value=39.4 unit=mm
